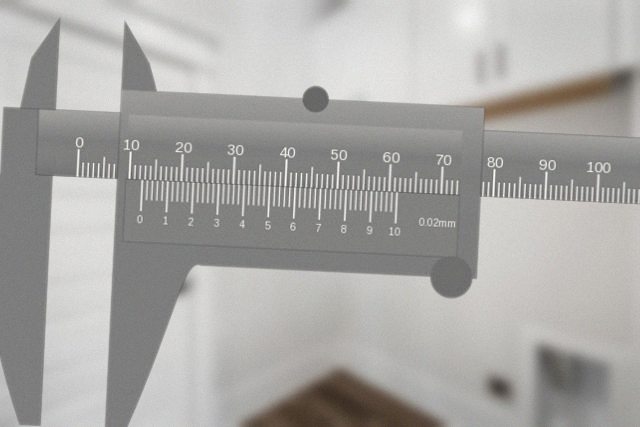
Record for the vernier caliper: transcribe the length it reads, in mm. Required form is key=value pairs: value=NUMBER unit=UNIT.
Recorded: value=12.5 unit=mm
